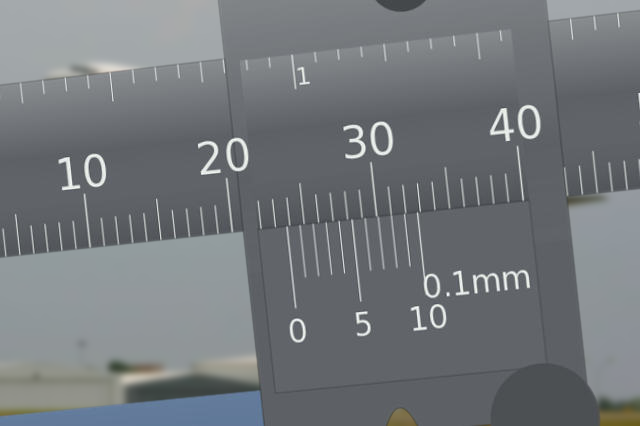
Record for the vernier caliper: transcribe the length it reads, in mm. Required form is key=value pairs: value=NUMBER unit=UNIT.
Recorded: value=23.8 unit=mm
